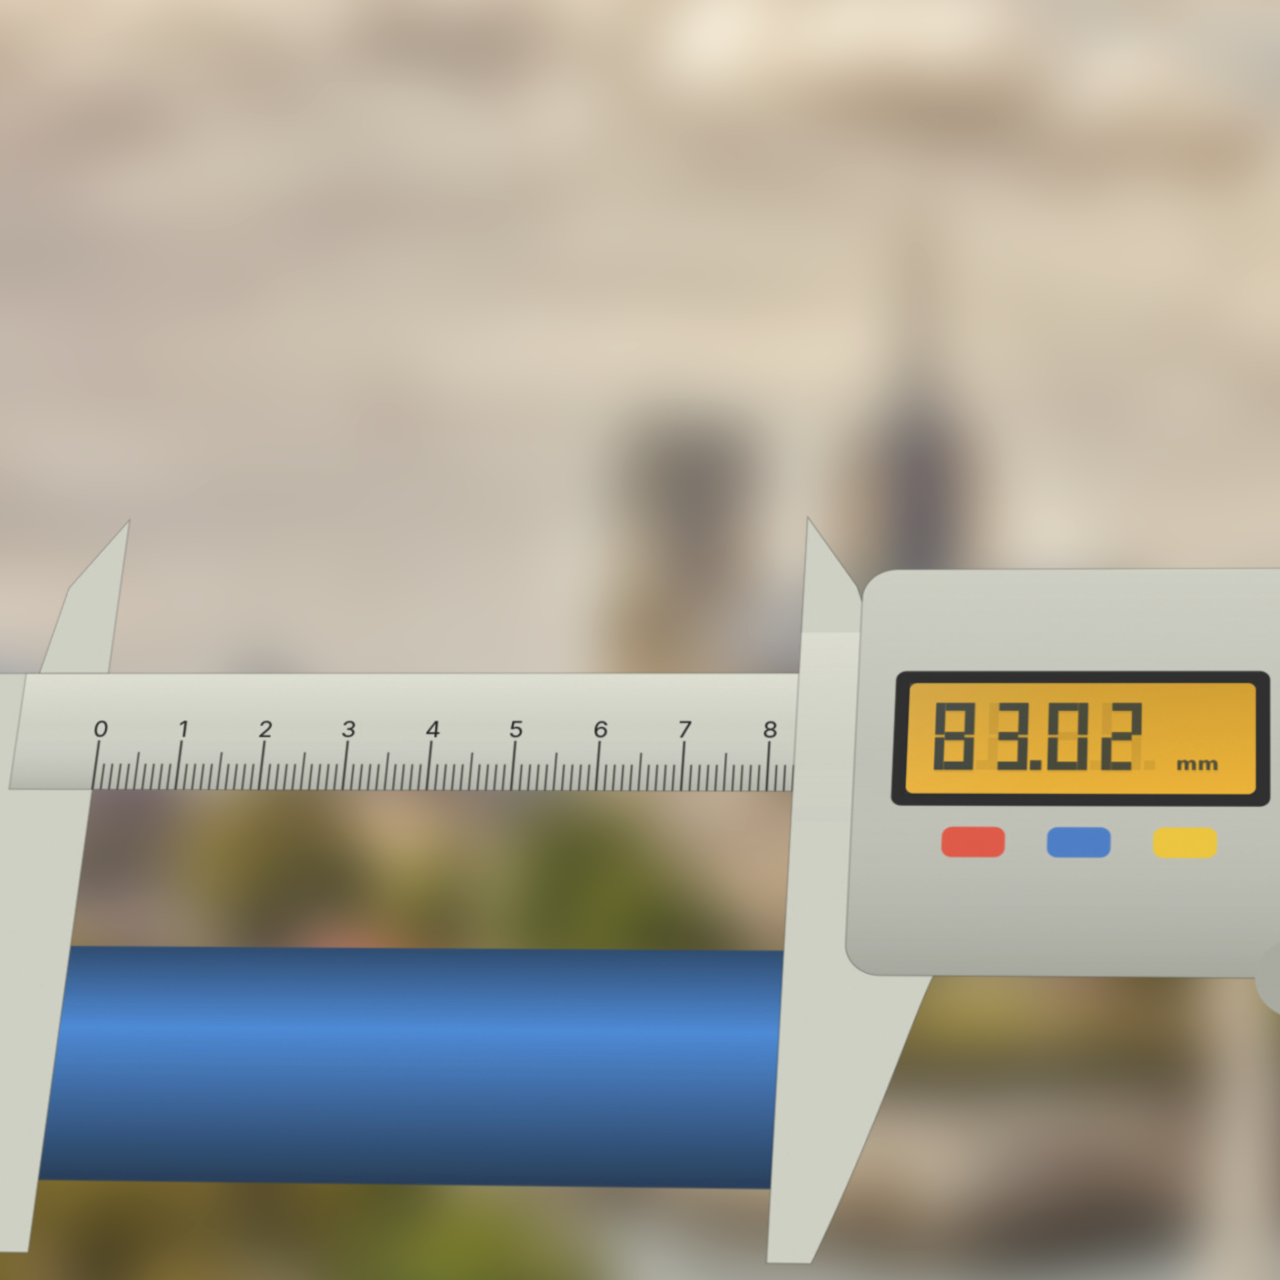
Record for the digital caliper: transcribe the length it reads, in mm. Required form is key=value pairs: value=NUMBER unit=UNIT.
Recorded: value=83.02 unit=mm
